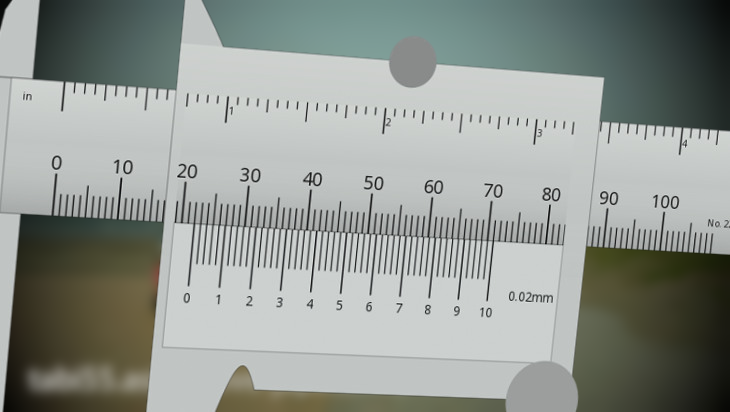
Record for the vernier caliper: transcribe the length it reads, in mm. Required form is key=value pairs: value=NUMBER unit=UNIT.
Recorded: value=22.0 unit=mm
